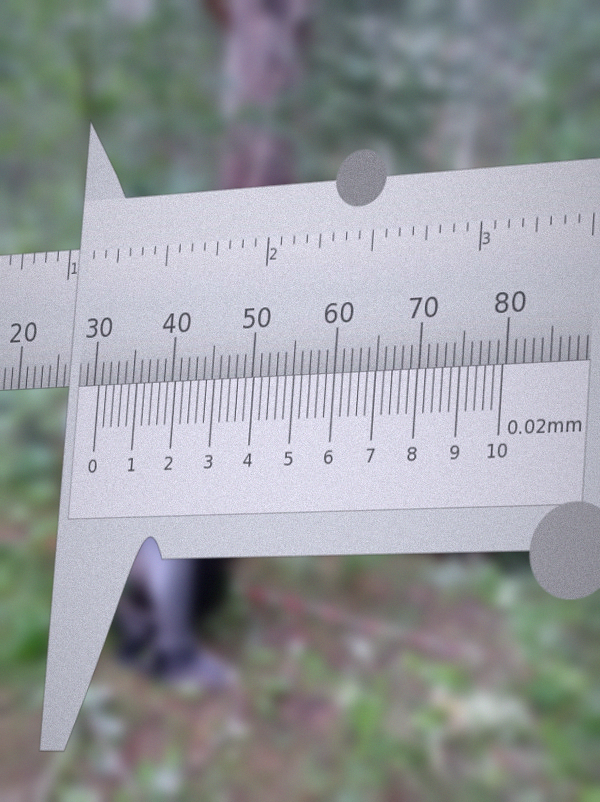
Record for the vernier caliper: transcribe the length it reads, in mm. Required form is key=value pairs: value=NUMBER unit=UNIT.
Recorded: value=30.6 unit=mm
